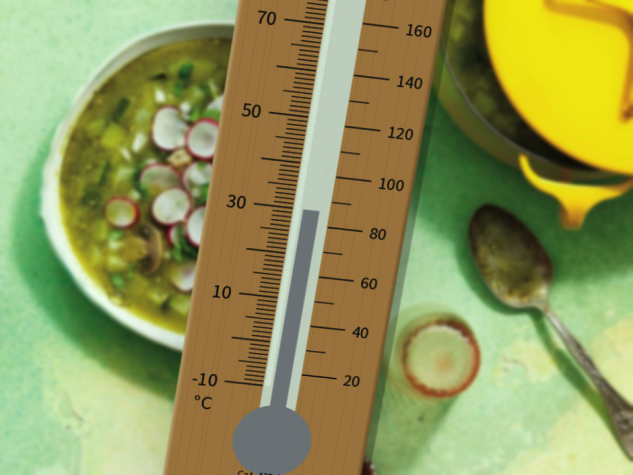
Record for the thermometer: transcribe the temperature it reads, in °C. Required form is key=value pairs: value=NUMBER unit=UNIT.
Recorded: value=30 unit=°C
